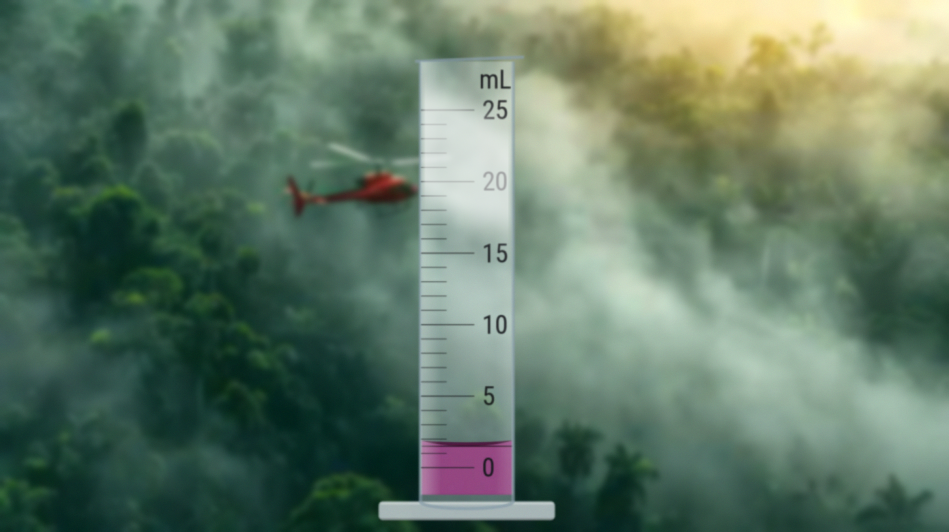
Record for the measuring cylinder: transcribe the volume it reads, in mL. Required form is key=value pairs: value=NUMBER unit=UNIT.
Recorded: value=1.5 unit=mL
